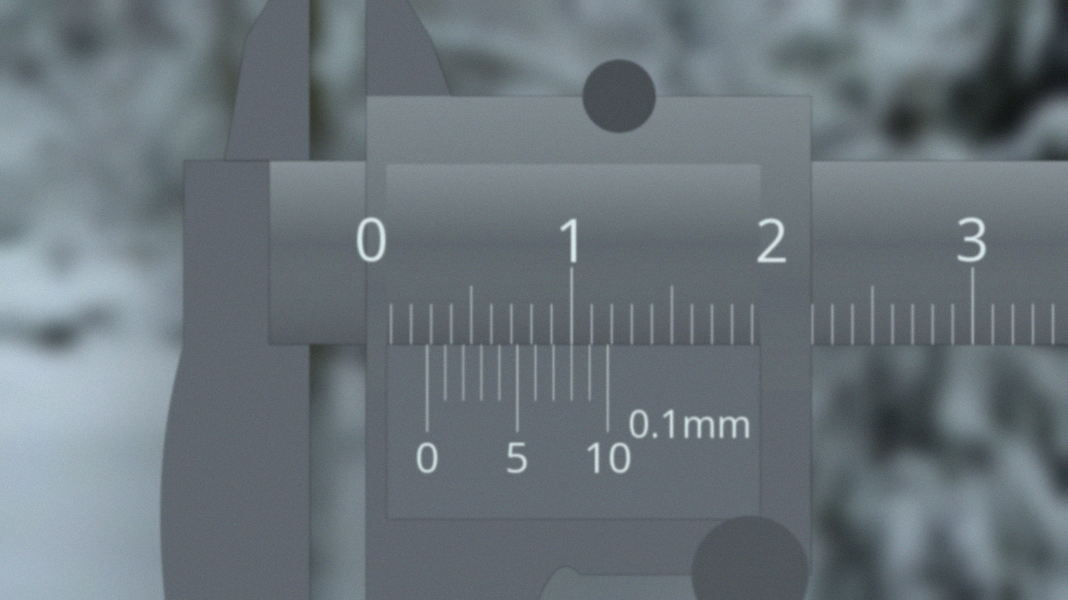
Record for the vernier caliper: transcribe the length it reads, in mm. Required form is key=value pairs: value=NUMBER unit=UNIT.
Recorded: value=2.8 unit=mm
